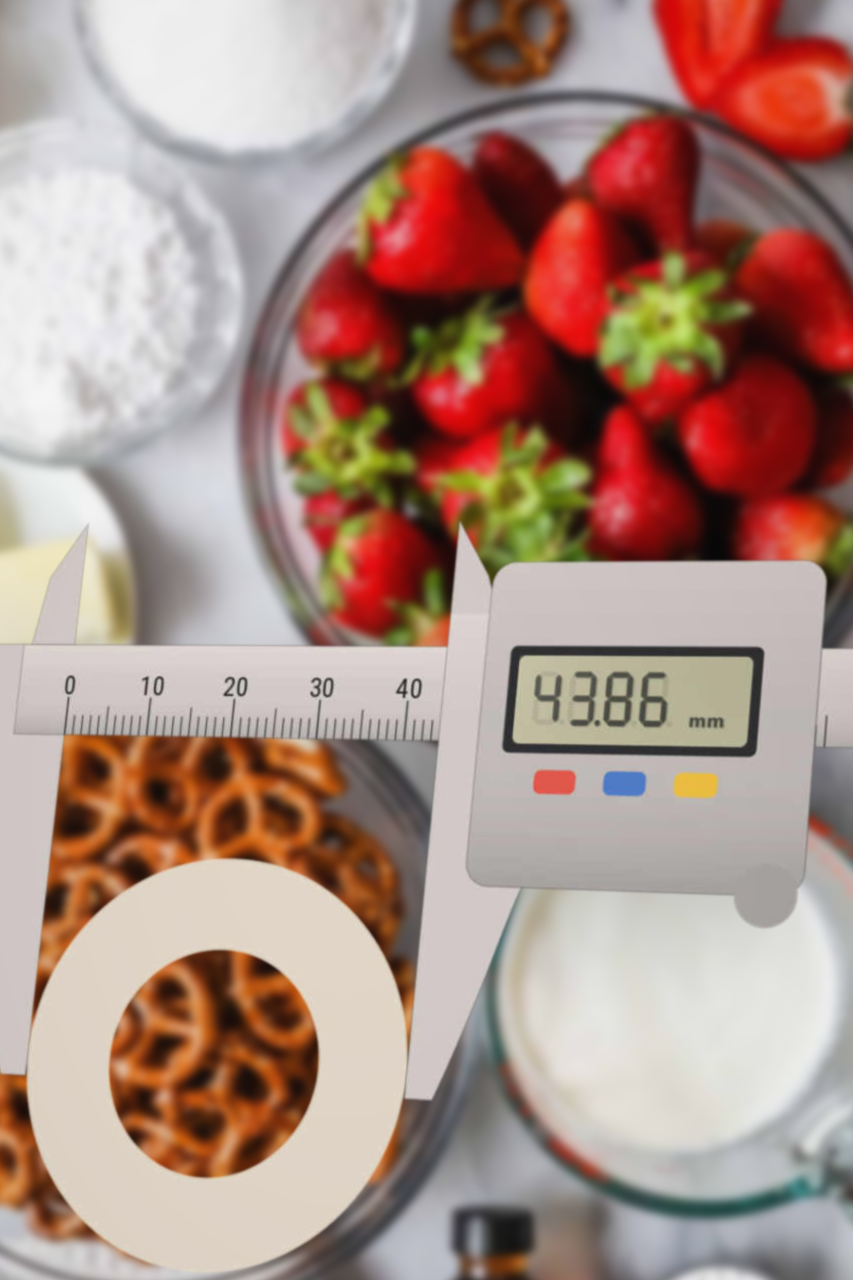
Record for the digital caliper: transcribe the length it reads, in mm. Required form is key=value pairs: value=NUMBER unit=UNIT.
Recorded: value=43.86 unit=mm
